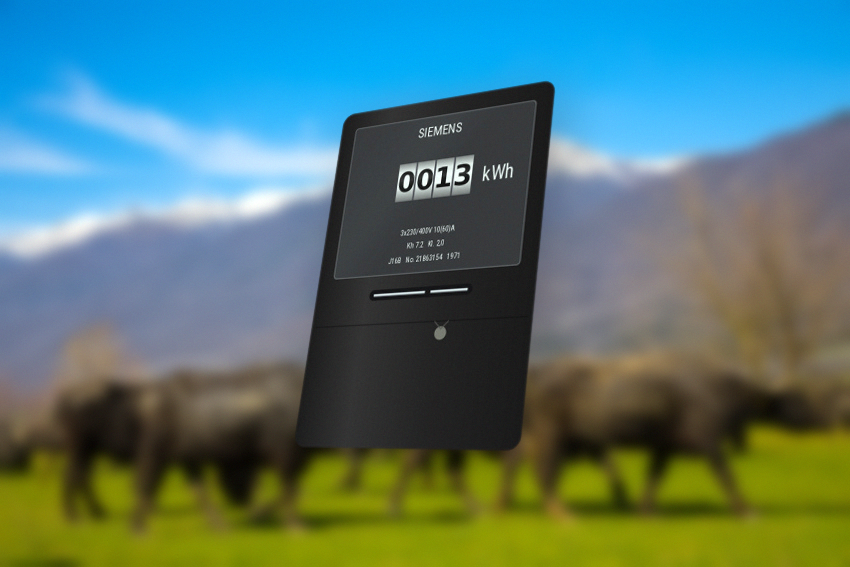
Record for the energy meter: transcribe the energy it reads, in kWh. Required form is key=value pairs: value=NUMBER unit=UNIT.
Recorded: value=13 unit=kWh
